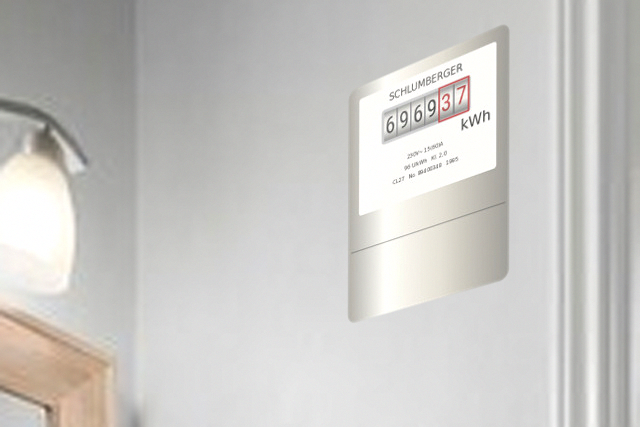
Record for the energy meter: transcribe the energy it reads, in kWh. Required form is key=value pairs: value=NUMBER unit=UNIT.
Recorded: value=6969.37 unit=kWh
